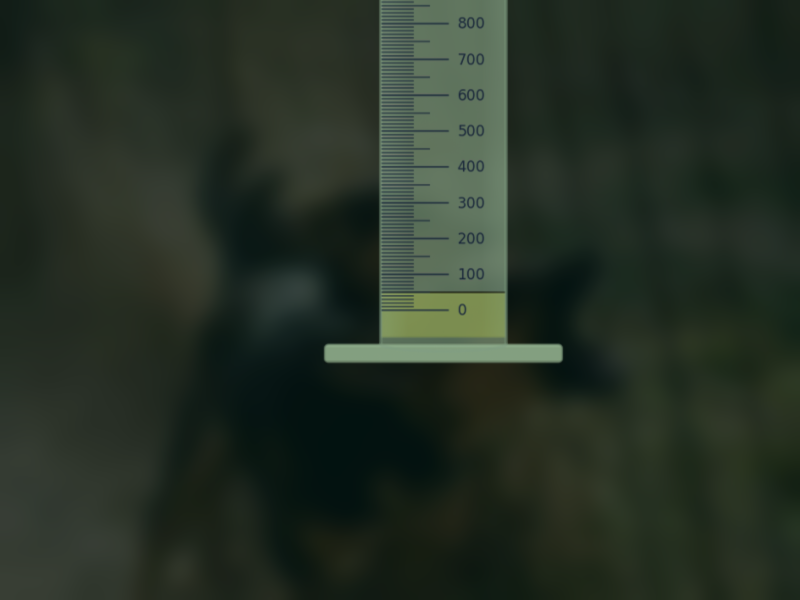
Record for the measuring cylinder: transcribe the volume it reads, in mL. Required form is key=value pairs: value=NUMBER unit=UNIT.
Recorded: value=50 unit=mL
